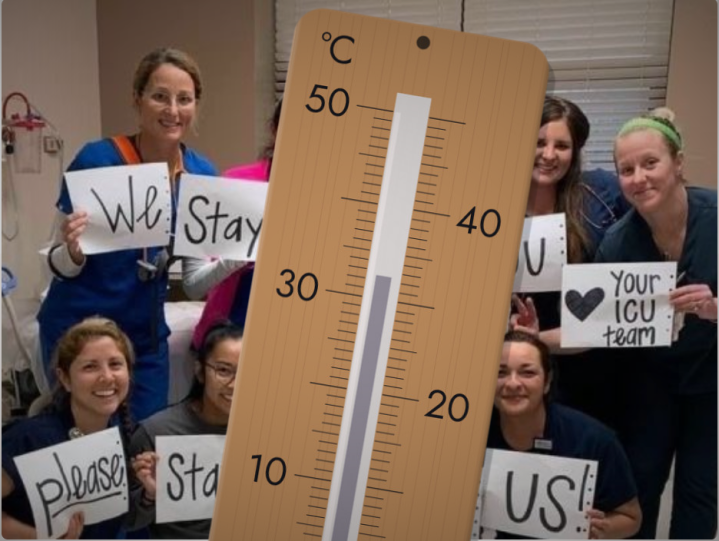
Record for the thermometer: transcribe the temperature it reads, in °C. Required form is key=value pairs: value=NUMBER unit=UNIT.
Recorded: value=32.5 unit=°C
